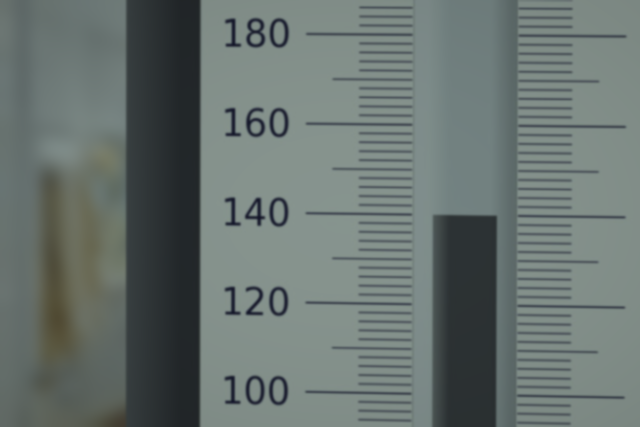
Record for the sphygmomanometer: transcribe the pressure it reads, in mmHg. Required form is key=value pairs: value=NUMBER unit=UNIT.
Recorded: value=140 unit=mmHg
